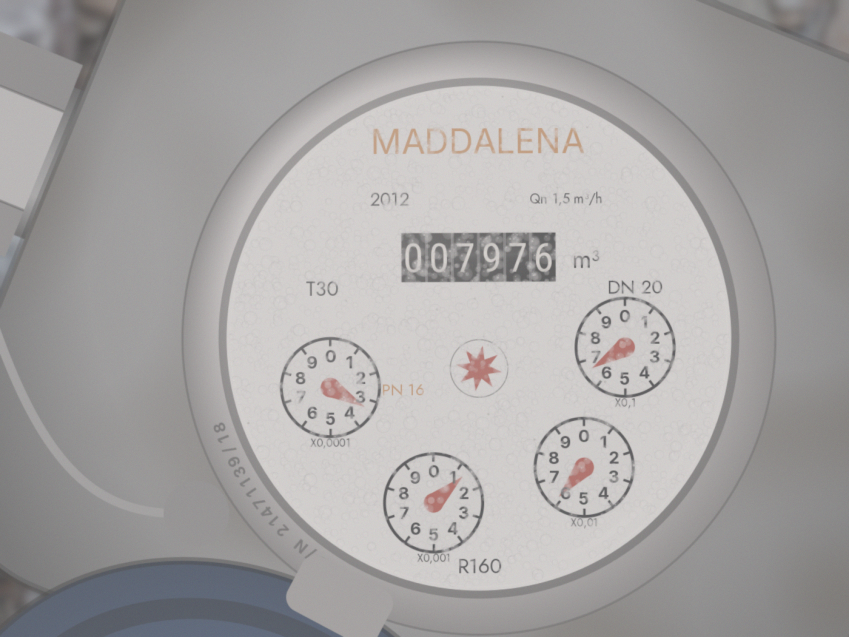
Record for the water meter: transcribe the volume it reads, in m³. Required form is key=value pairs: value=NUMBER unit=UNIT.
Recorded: value=7976.6613 unit=m³
